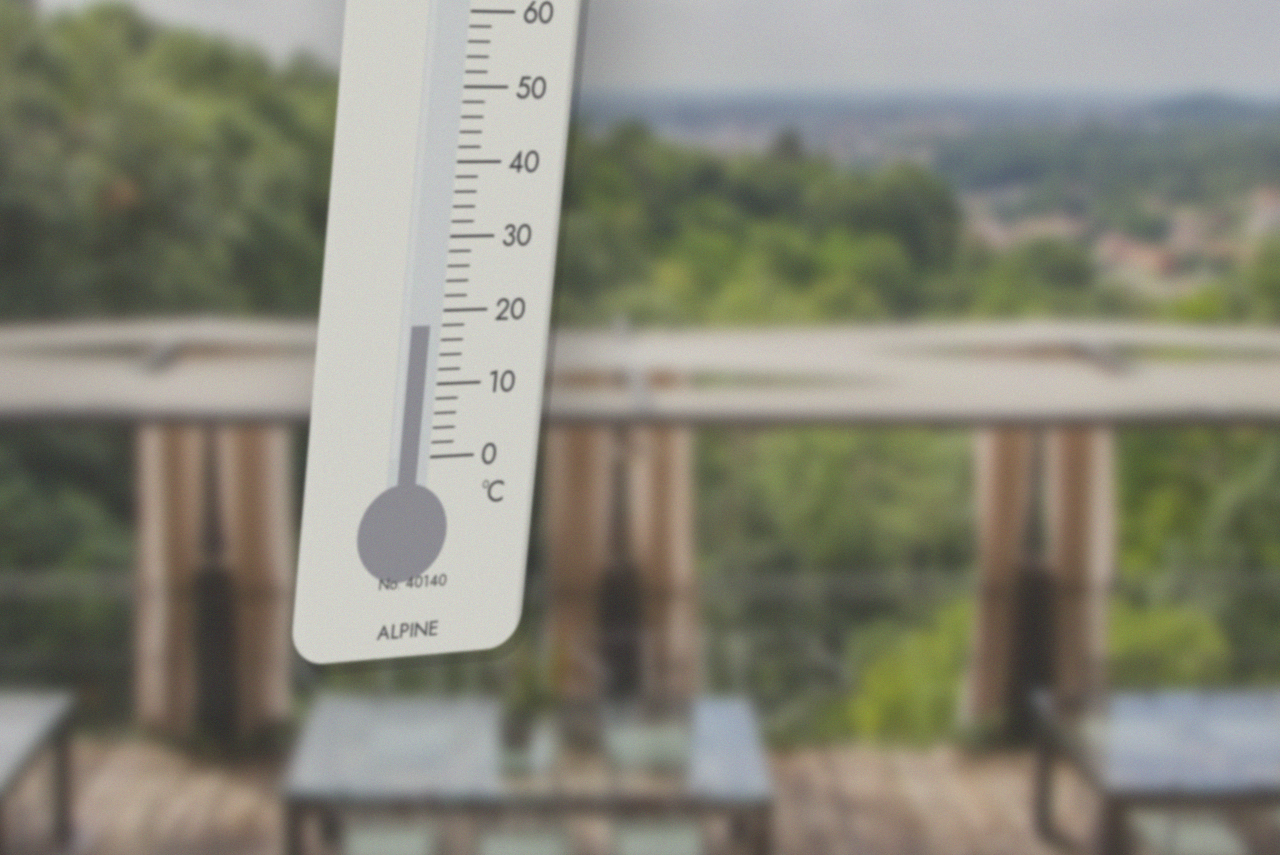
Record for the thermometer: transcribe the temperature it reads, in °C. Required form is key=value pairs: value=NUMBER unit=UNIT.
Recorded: value=18 unit=°C
